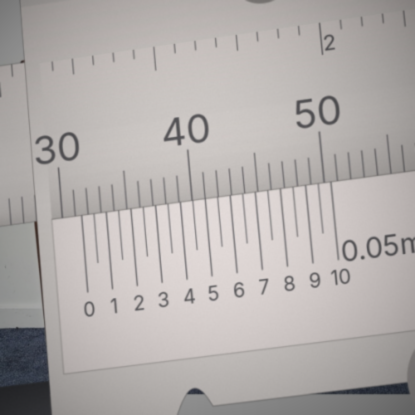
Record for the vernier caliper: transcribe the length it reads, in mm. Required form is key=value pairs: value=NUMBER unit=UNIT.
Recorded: value=31.5 unit=mm
